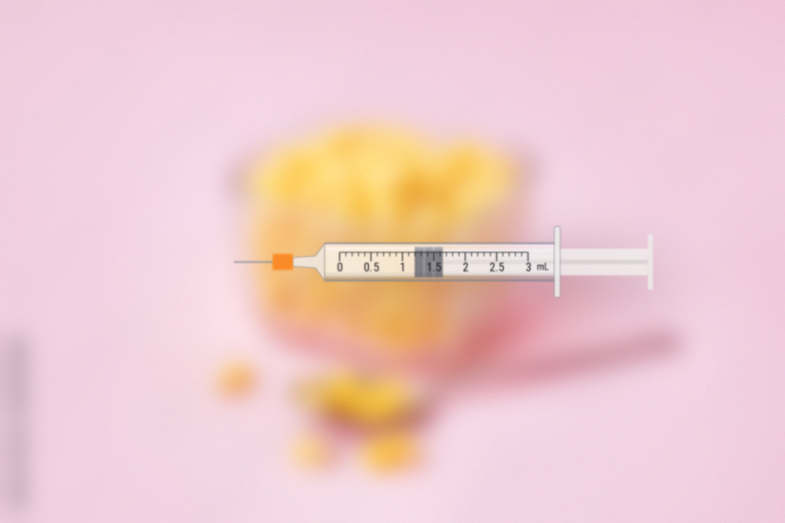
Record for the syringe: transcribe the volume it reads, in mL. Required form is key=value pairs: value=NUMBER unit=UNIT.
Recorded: value=1.2 unit=mL
